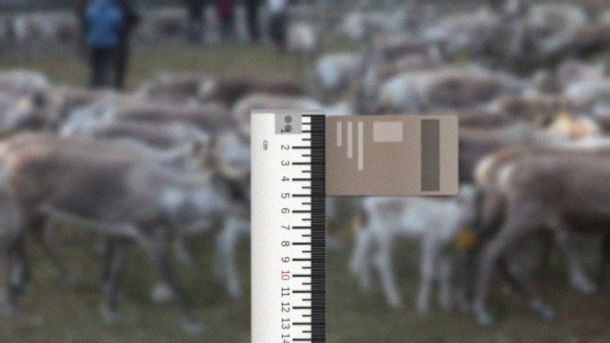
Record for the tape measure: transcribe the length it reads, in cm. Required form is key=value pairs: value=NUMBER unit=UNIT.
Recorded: value=5 unit=cm
